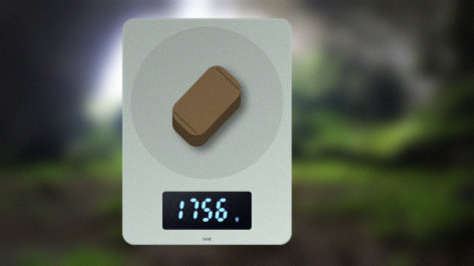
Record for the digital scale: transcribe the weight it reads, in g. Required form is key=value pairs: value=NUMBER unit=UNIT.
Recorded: value=1756 unit=g
